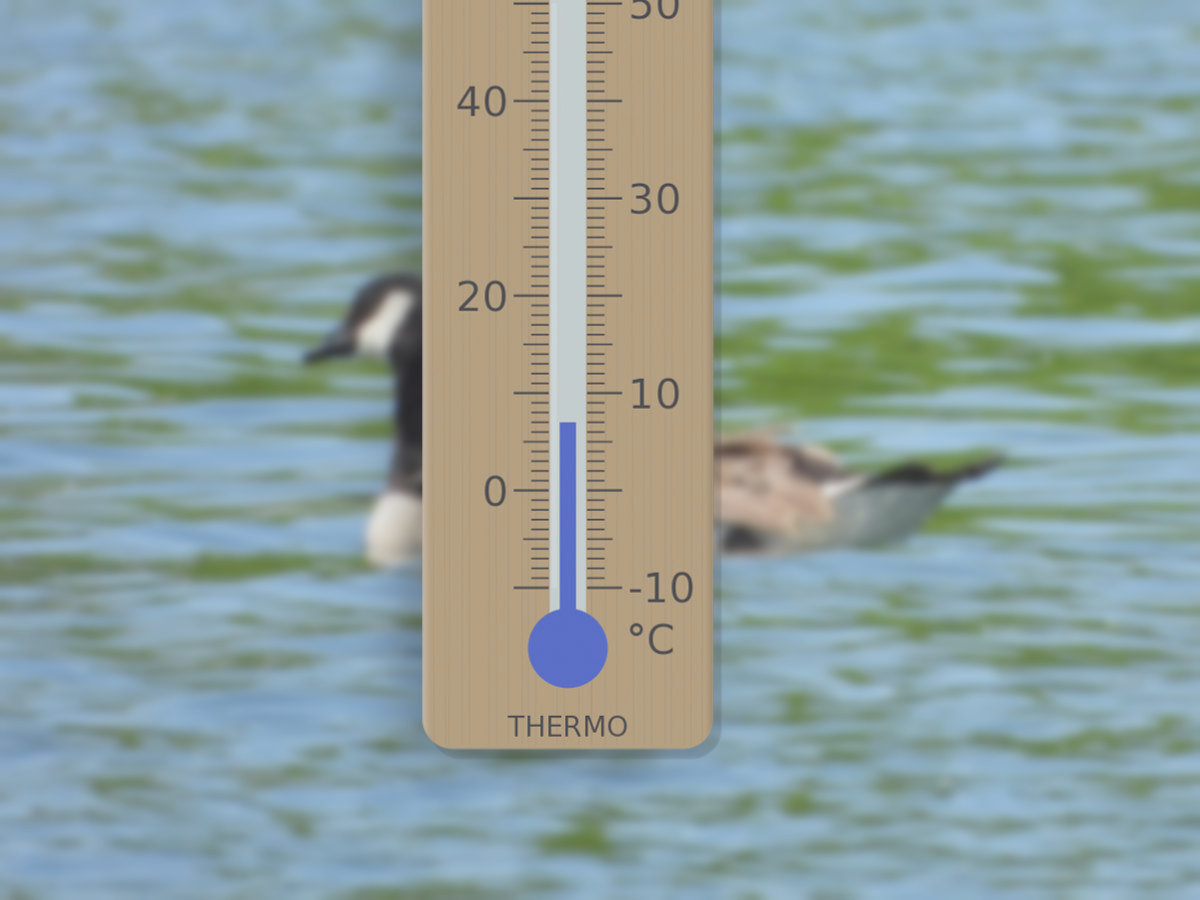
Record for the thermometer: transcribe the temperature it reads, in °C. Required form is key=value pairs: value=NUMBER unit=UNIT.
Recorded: value=7 unit=°C
